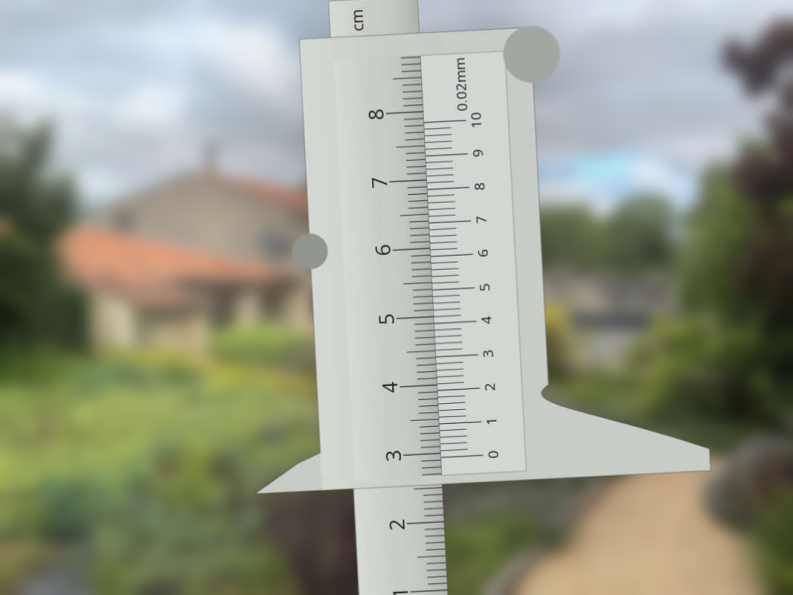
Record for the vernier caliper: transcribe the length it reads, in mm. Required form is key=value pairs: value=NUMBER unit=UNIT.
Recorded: value=29.4 unit=mm
